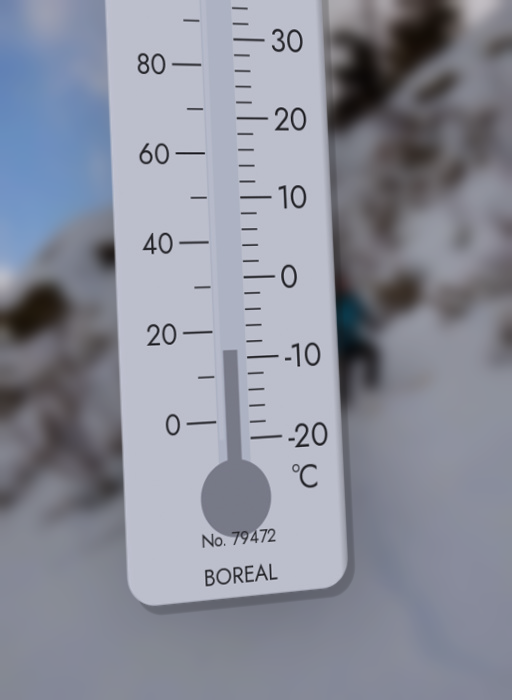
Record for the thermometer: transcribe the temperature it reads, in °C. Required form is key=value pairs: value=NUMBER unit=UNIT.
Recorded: value=-9 unit=°C
